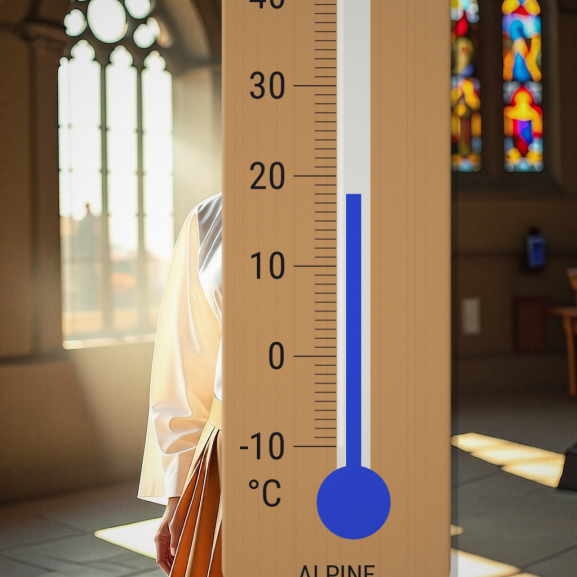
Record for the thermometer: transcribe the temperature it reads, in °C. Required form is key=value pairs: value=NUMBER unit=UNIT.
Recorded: value=18 unit=°C
